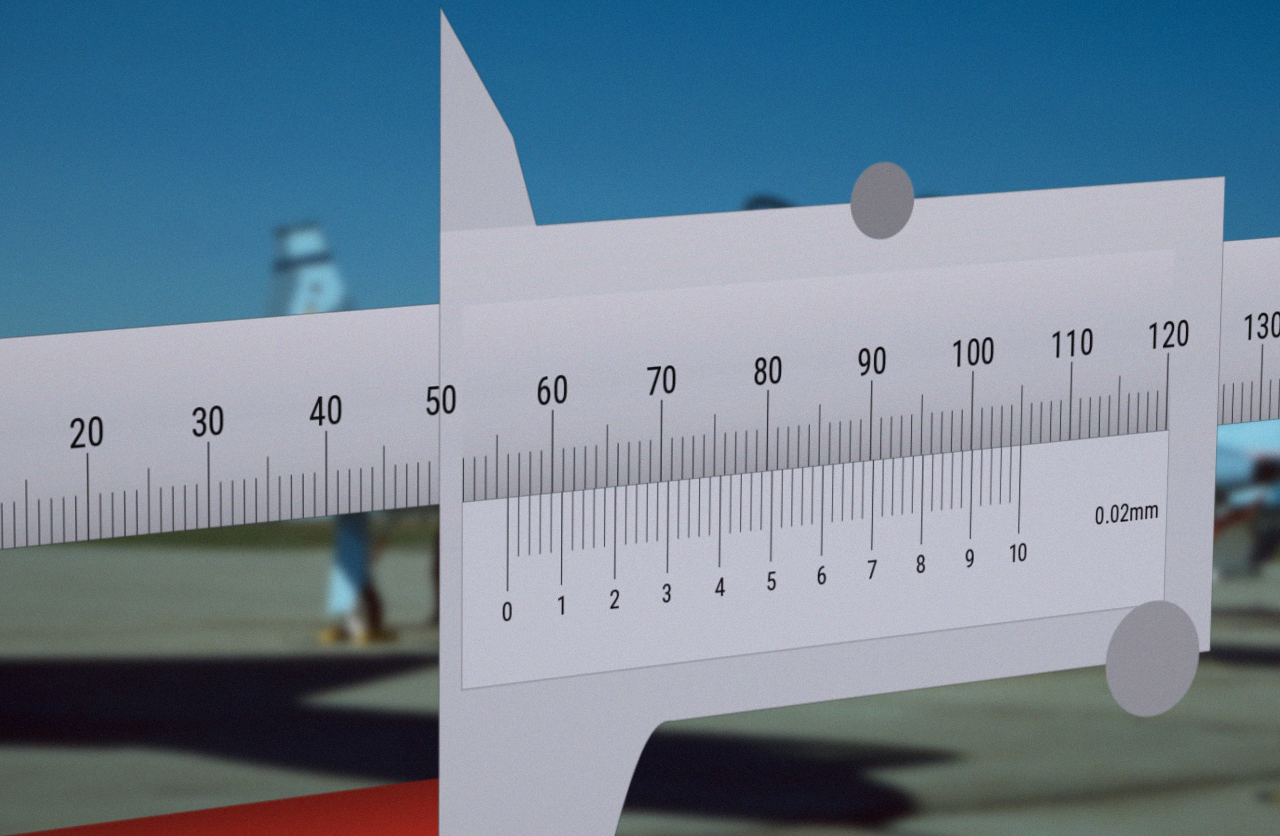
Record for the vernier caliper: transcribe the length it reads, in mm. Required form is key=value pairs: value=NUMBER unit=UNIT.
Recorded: value=56.0 unit=mm
